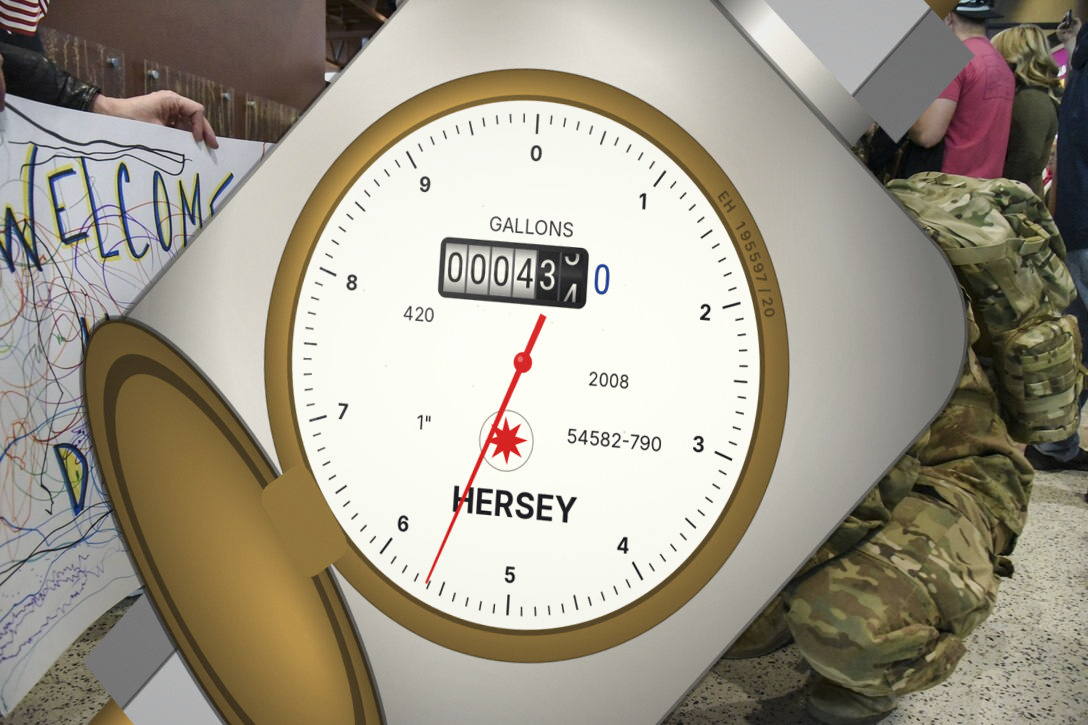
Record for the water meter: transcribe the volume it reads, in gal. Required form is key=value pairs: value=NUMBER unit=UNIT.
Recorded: value=4335.6 unit=gal
